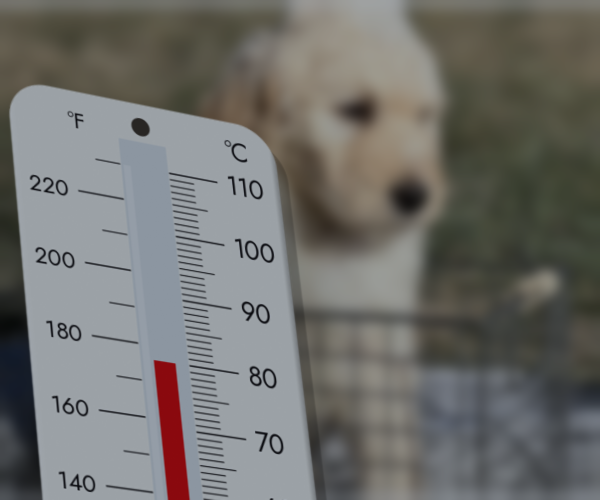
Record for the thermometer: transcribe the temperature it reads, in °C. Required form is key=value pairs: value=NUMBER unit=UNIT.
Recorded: value=80 unit=°C
